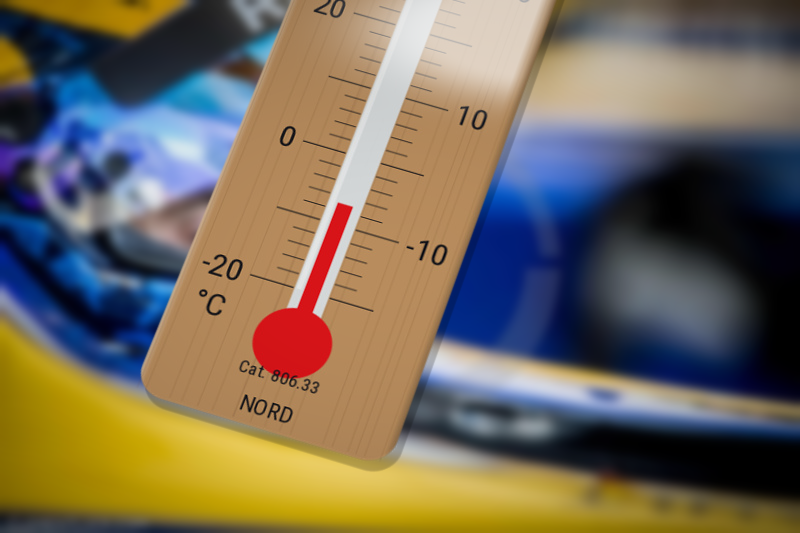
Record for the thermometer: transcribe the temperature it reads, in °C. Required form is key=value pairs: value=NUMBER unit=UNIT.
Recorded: value=-7 unit=°C
